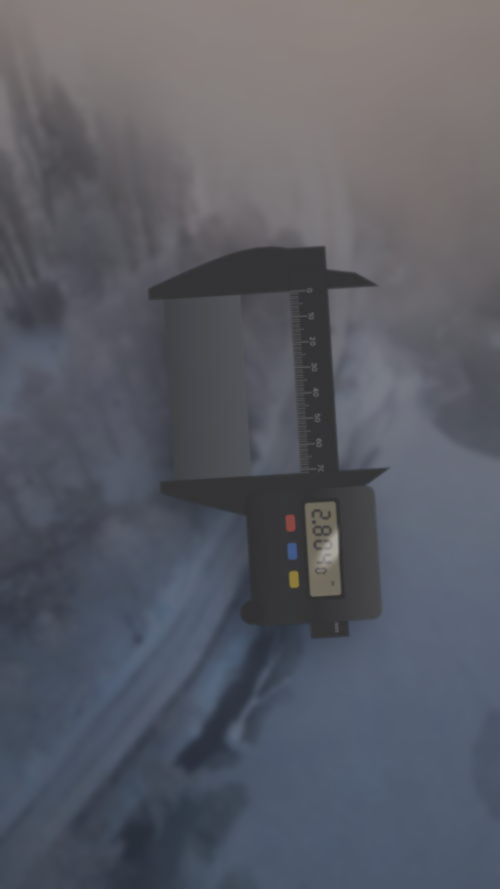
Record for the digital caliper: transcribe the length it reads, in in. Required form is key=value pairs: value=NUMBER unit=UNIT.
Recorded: value=2.8040 unit=in
